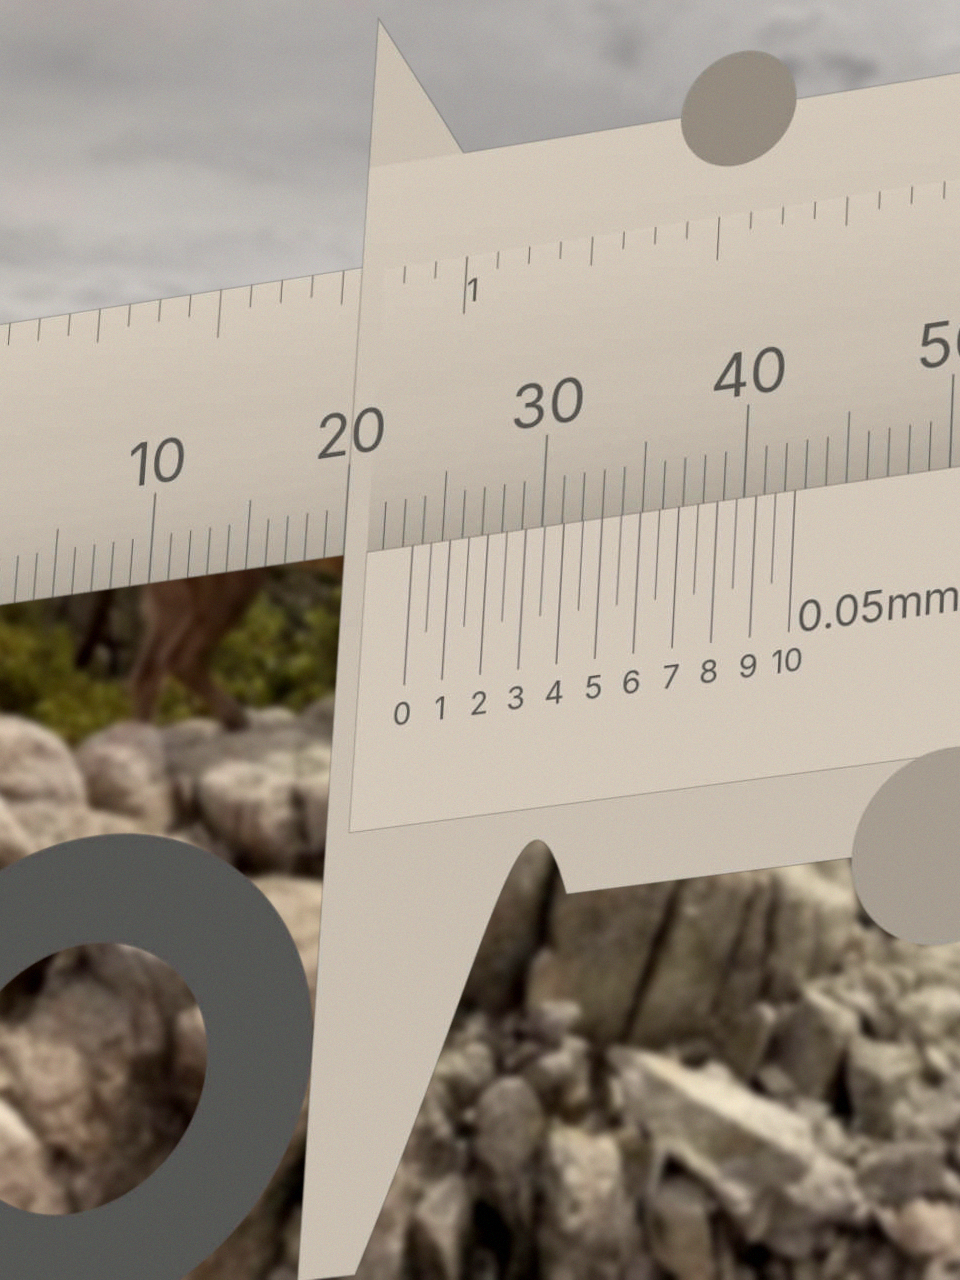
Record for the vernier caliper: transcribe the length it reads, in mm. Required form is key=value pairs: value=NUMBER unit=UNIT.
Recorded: value=23.5 unit=mm
